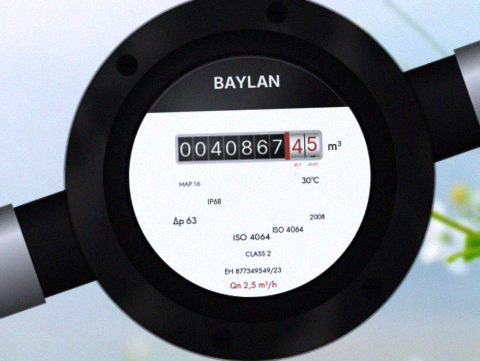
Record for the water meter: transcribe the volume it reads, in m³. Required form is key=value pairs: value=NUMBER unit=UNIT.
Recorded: value=40867.45 unit=m³
